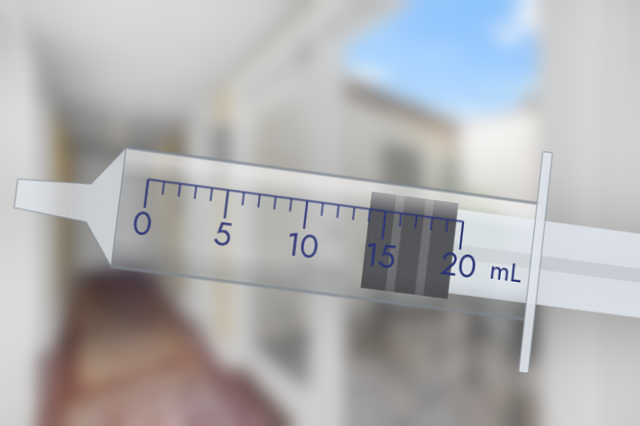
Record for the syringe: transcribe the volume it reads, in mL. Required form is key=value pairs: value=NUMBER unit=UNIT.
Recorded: value=14 unit=mL
